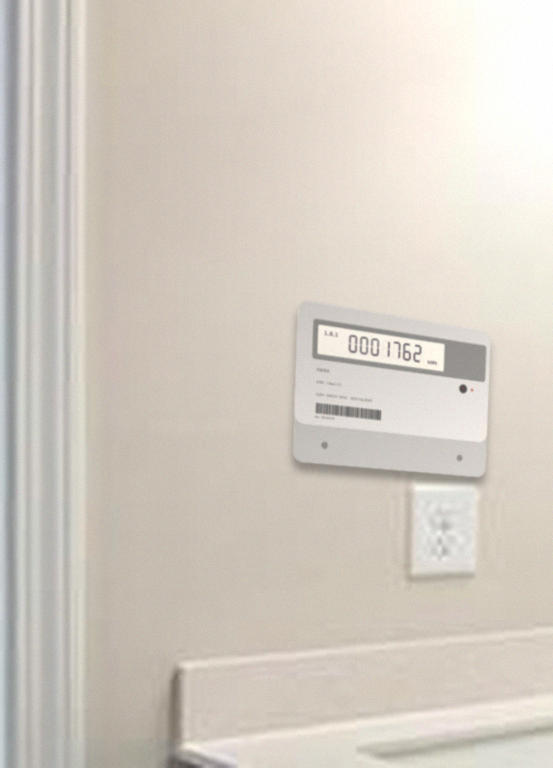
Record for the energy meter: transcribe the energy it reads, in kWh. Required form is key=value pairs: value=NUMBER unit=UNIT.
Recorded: value=1762 unit=kWh
